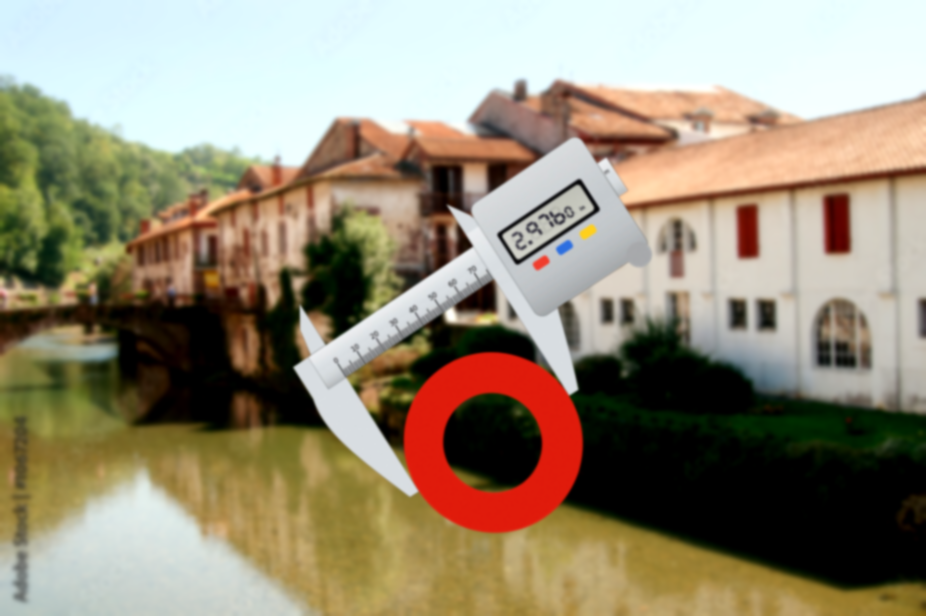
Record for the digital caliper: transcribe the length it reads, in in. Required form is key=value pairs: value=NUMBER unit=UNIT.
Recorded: value=2.9760 unit=in
